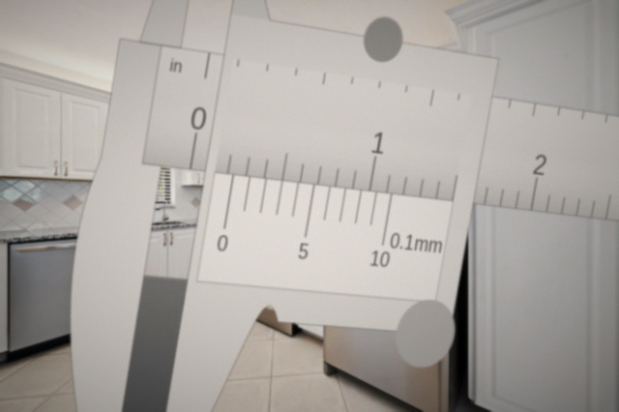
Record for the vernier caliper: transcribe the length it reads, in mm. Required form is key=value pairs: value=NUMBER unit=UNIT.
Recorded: value=2.3 unit=mm
